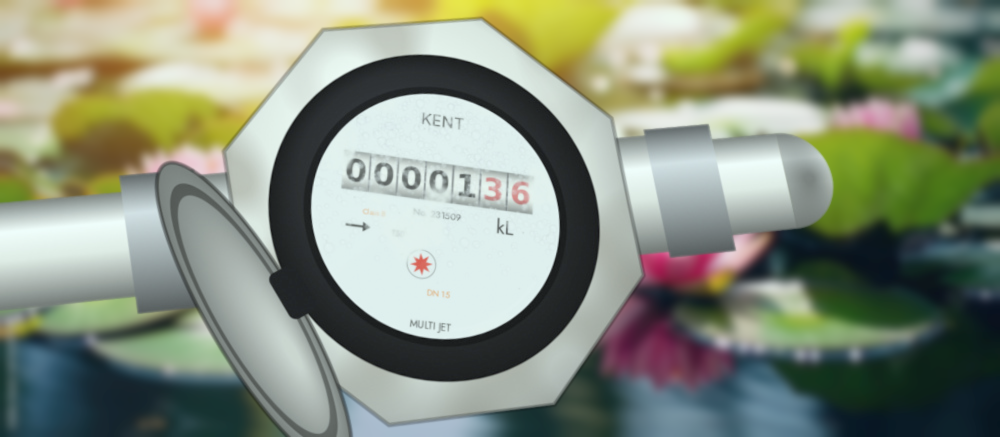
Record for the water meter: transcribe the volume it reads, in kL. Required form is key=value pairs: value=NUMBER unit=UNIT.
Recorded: value=1.36 unit=kL
